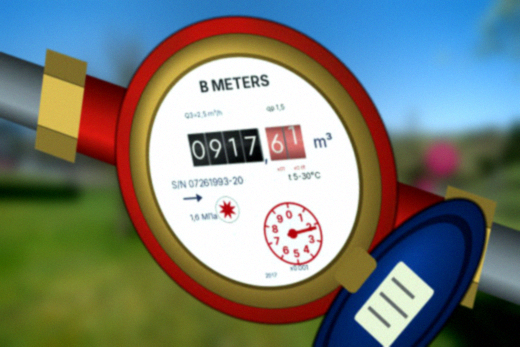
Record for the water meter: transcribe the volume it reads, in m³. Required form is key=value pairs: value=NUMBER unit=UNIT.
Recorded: value=917.612 unit=m³
